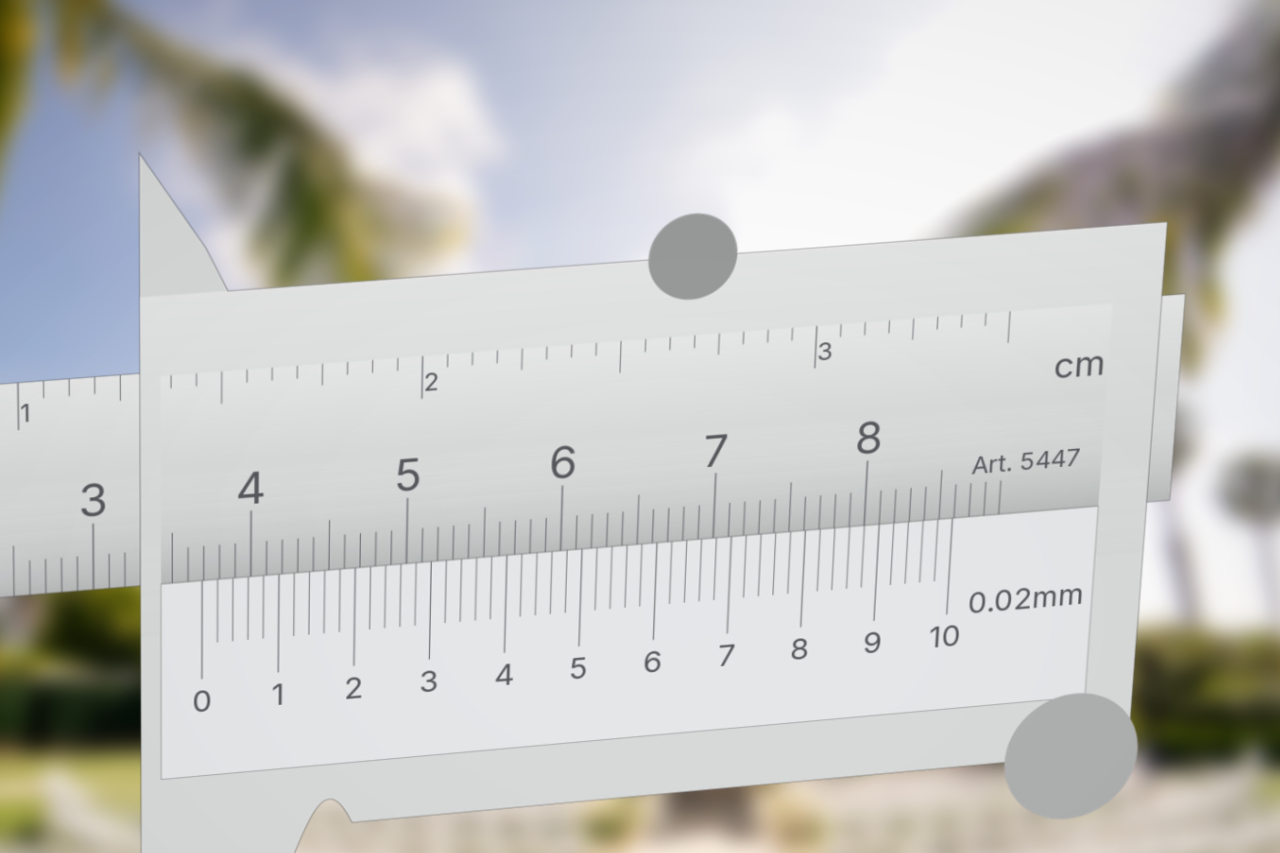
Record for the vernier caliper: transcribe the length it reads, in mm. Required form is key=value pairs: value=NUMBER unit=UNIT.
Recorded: value=36.9 unit=mm
